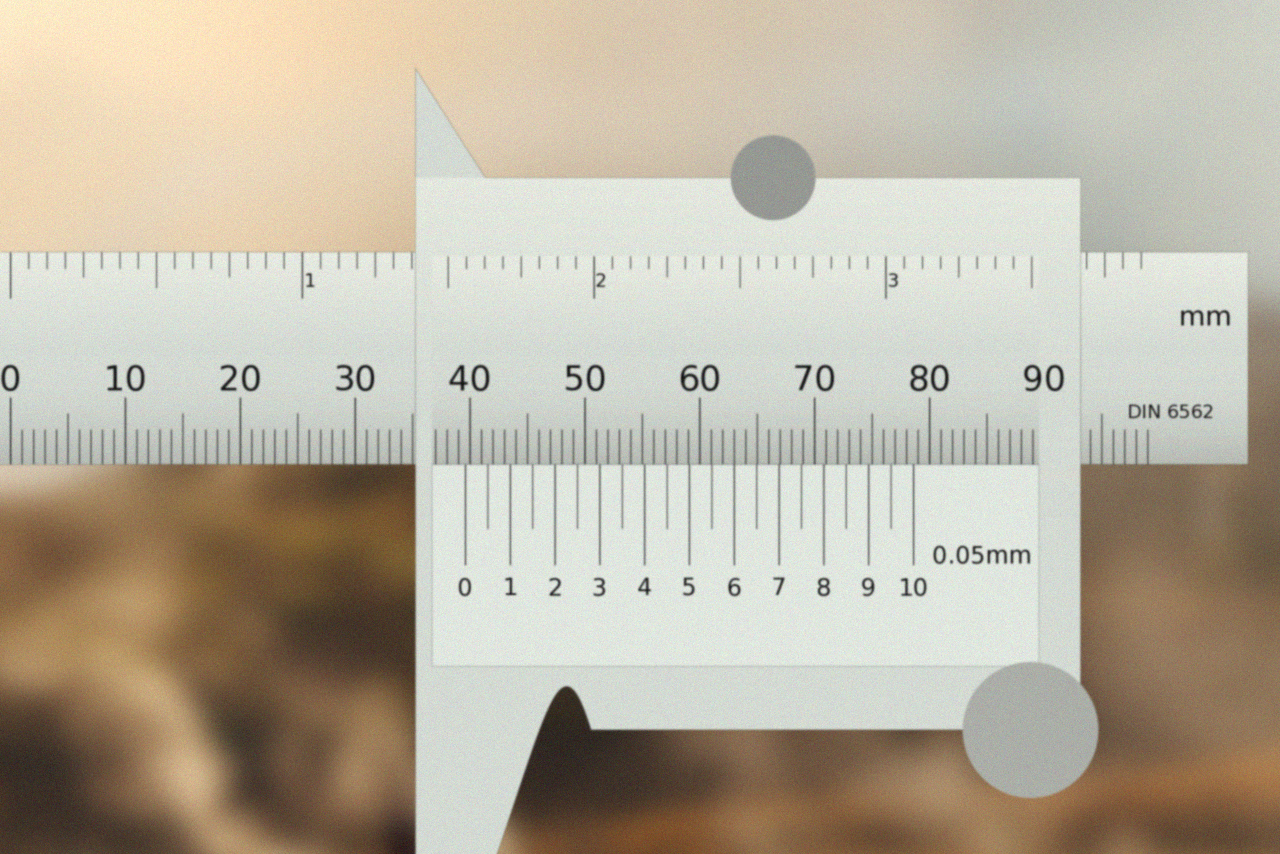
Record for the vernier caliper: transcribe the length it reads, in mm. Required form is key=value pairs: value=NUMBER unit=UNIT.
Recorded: value=39.6 unit=mm
